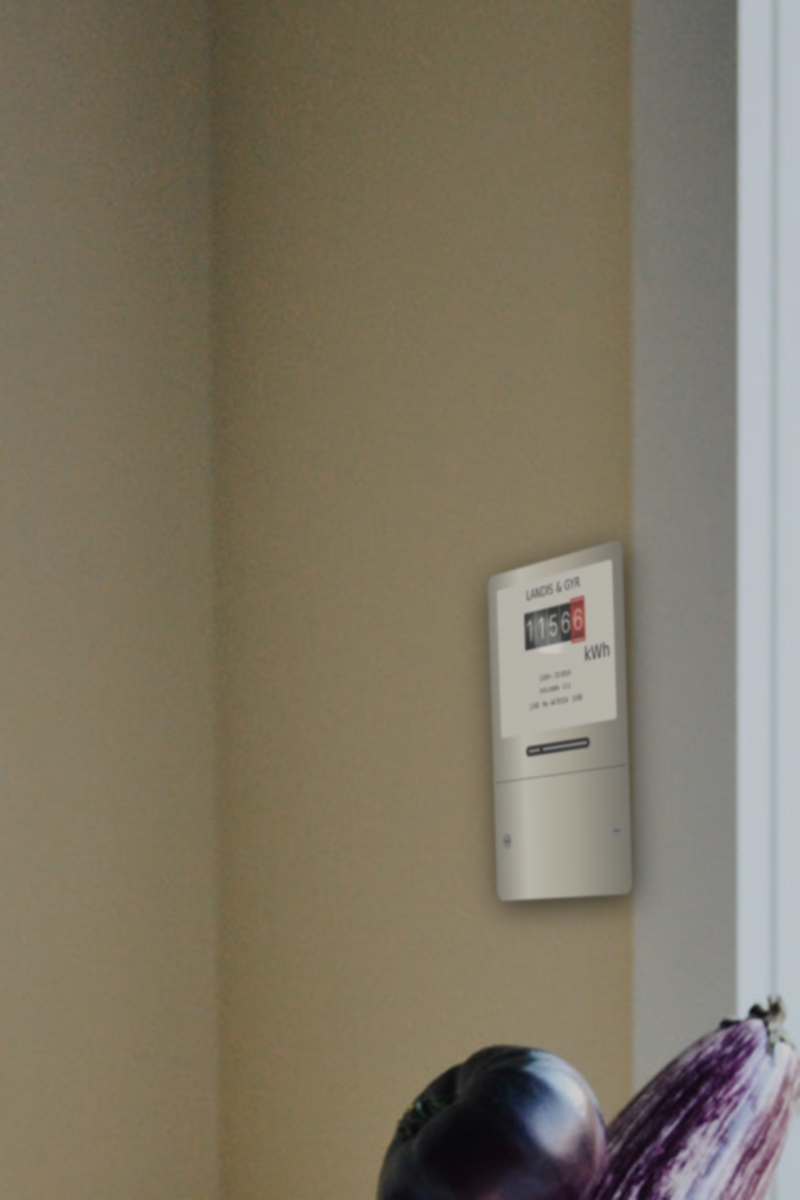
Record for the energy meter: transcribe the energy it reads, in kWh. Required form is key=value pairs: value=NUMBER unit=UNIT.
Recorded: value=1156.6 unit=kWh
